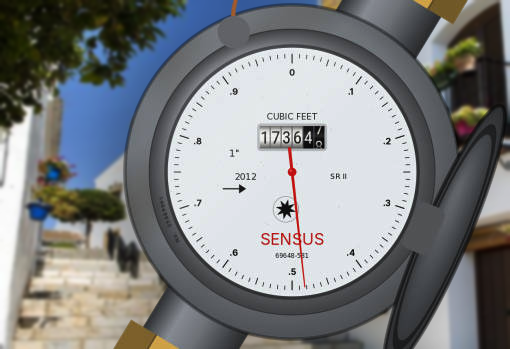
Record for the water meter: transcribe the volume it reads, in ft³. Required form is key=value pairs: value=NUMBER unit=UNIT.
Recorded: value=173647.48 unit=ft³
